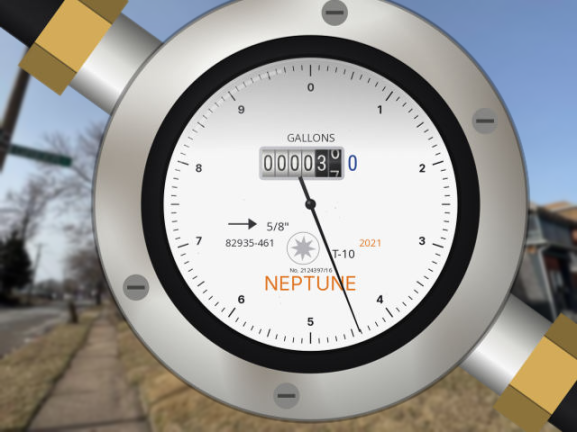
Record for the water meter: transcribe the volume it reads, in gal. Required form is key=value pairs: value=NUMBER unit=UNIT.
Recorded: value=364.4 unit=gal
